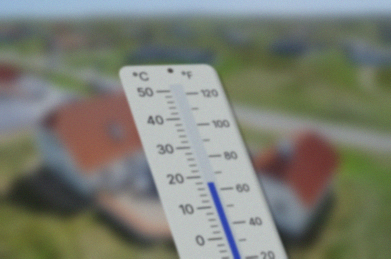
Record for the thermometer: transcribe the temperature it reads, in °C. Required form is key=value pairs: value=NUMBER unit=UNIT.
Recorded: value=18 unit=°C
